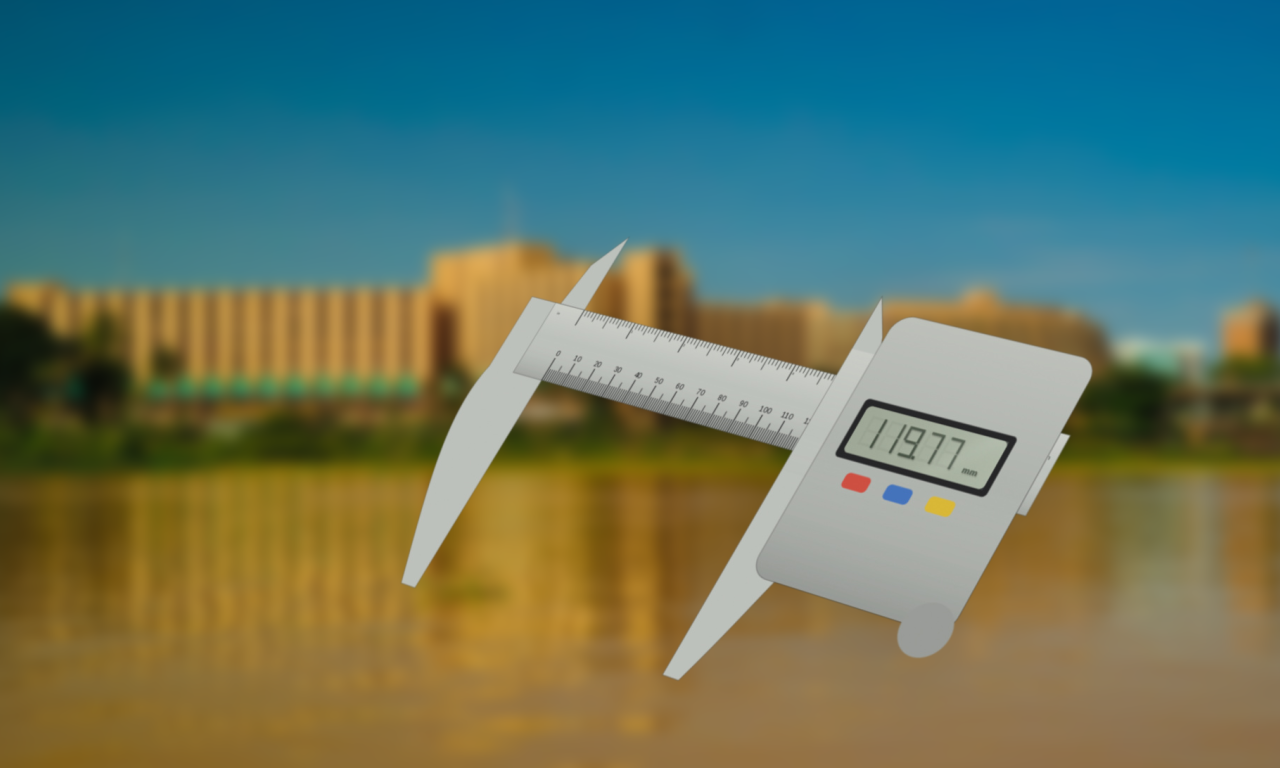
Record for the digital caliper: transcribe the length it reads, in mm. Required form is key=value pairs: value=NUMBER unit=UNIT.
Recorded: value=119.77 unit=mm
